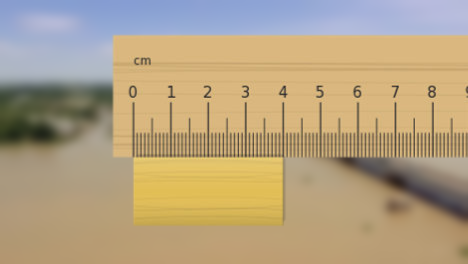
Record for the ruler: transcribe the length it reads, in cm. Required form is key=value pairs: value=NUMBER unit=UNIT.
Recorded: value=4 unit=cm
